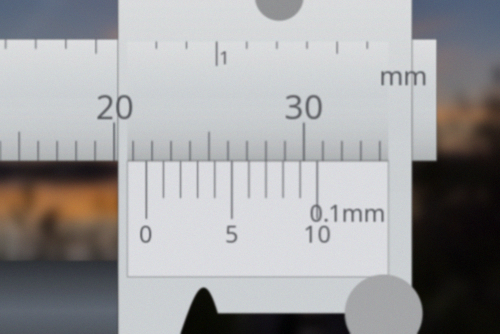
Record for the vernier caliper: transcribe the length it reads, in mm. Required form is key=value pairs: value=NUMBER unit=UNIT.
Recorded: value=21.7 unit=mm
